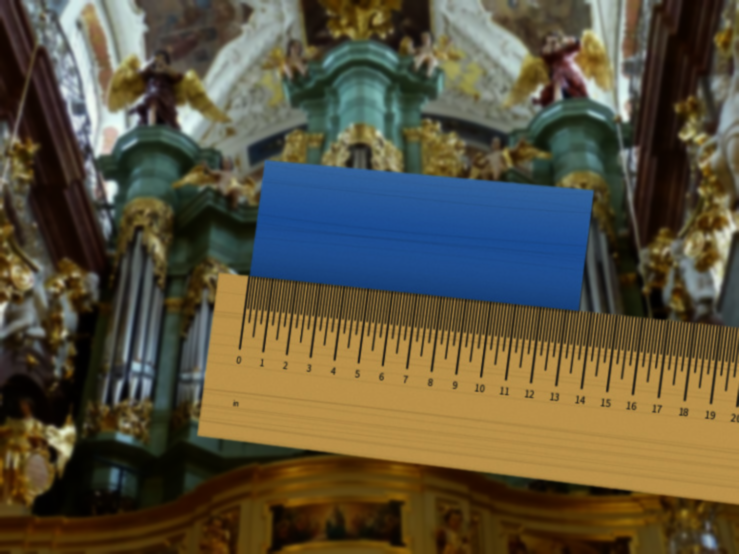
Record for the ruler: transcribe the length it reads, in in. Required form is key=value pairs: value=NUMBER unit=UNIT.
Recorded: value=13.5 unit=in
